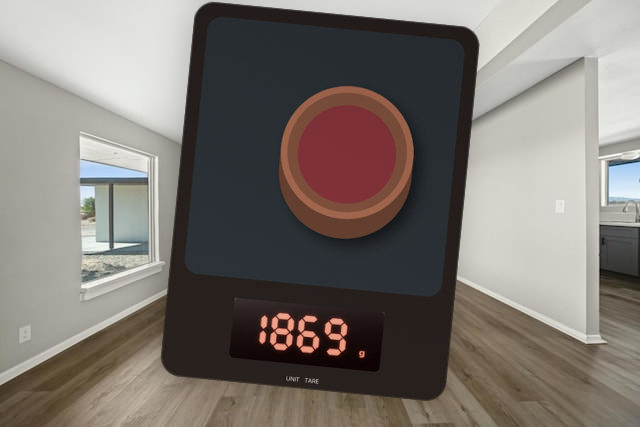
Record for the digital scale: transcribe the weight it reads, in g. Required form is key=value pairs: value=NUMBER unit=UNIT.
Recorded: value=1869 unit=g
